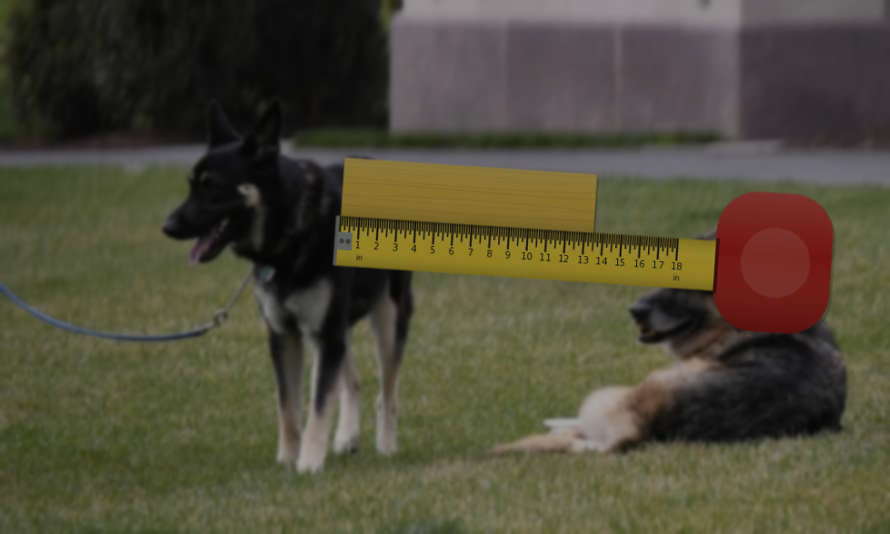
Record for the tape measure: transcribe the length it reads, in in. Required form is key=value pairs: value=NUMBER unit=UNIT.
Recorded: value=13.5 unit=in
